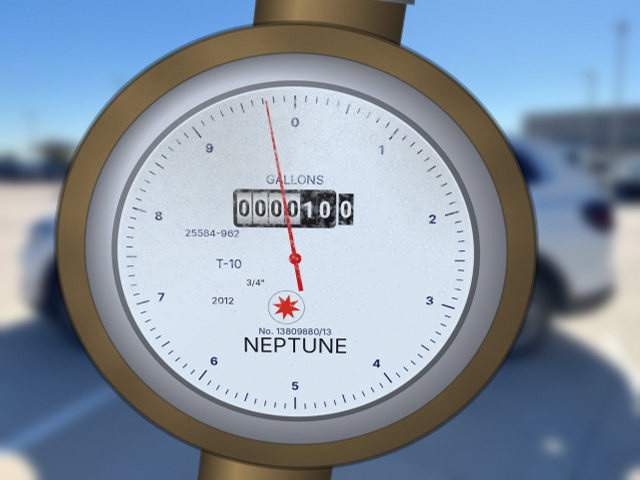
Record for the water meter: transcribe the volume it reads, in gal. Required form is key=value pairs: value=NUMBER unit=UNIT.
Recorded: value=99.7 unit=gal
